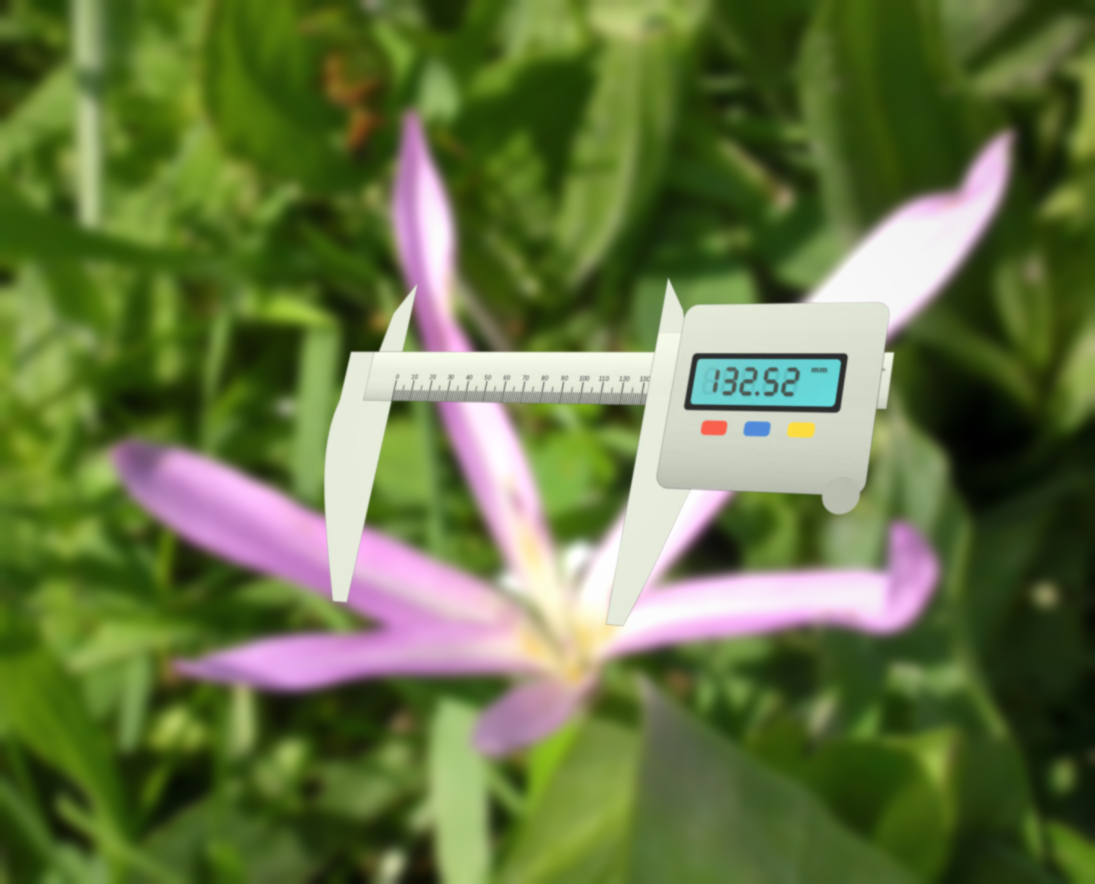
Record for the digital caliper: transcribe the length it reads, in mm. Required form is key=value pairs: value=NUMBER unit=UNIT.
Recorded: value=132.52 unit=mm
